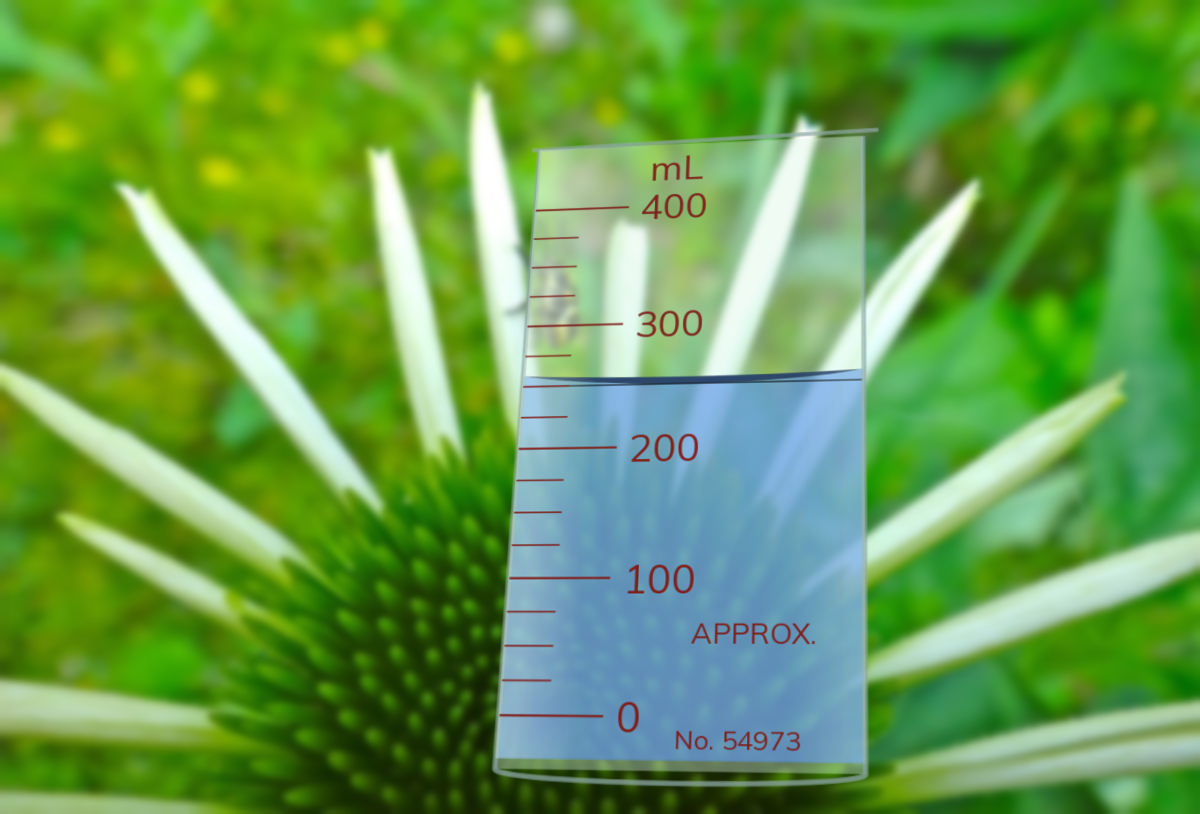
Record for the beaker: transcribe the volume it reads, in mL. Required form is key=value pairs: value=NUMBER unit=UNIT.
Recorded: value=250 unit=mL
